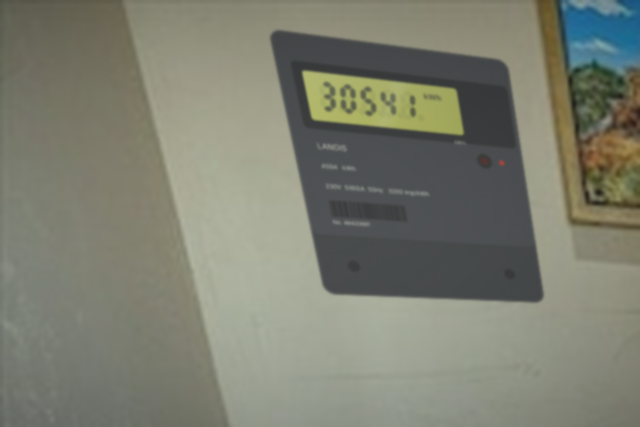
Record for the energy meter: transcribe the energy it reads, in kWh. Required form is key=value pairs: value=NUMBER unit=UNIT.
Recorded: value=30541 unit=kWh
